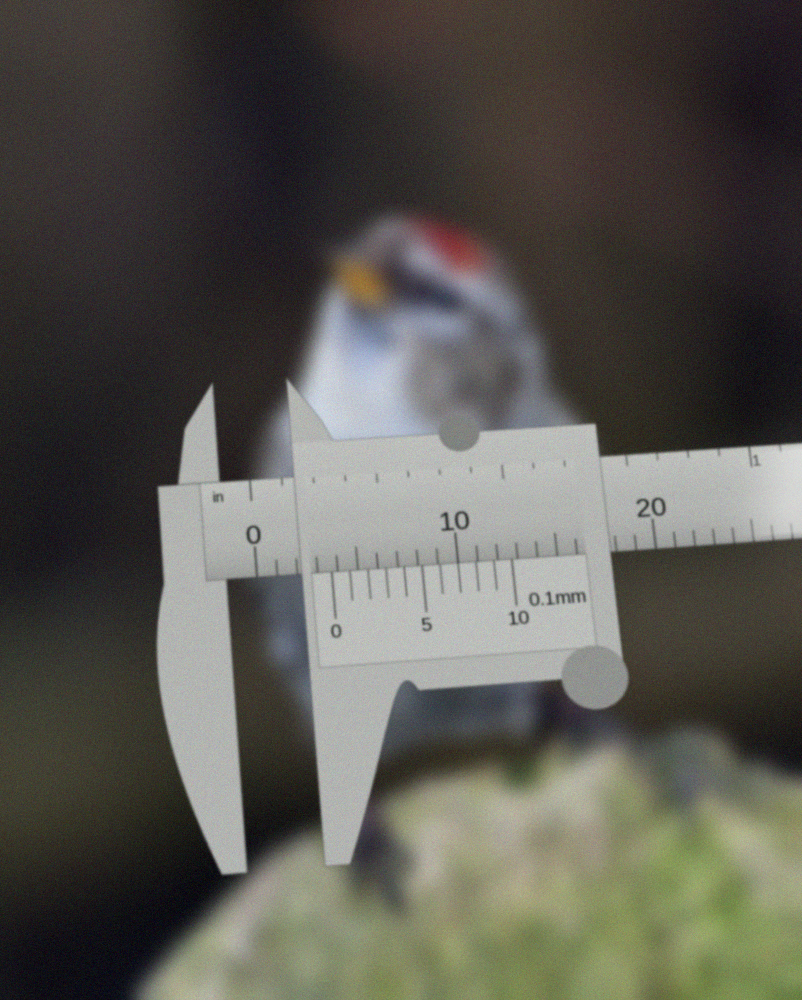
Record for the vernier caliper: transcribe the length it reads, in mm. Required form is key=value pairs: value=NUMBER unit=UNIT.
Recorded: value=3.7 unit=mm
